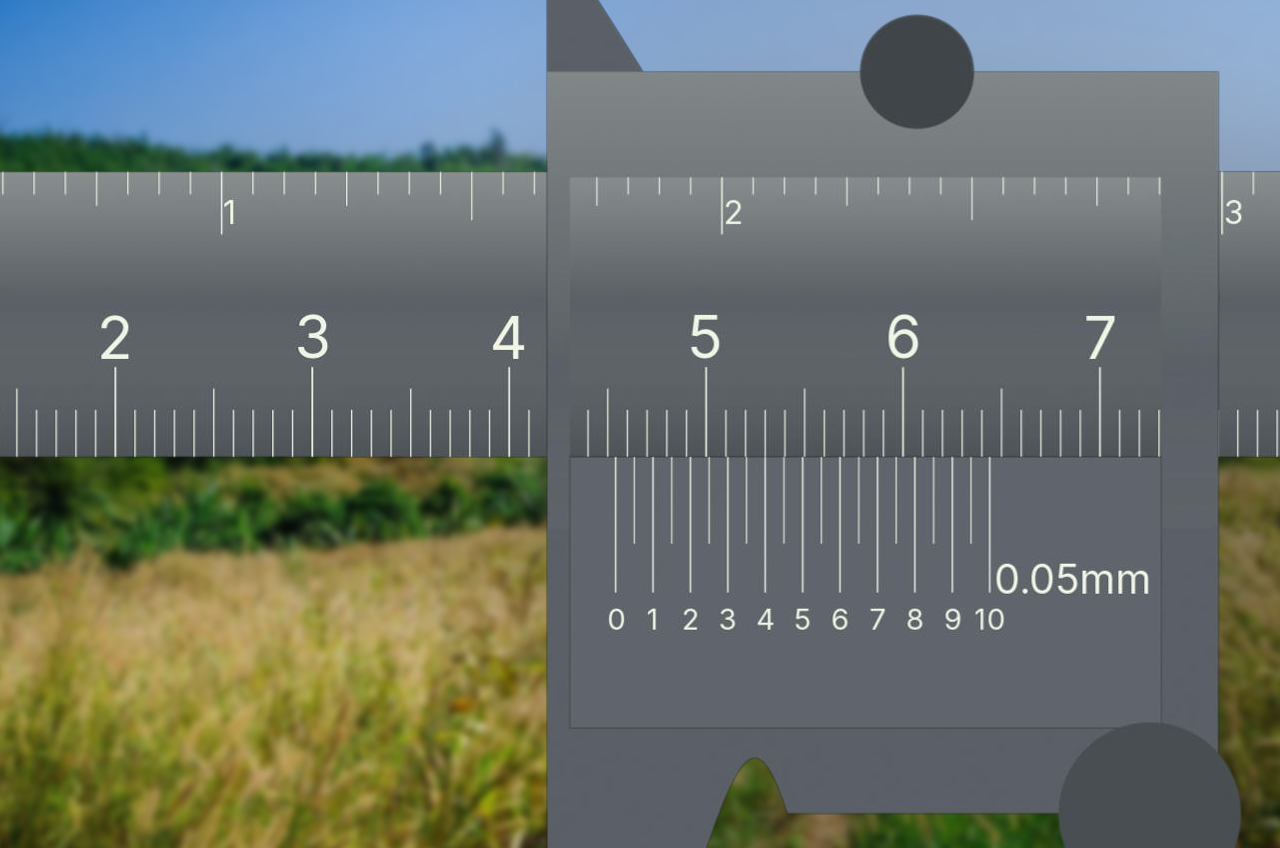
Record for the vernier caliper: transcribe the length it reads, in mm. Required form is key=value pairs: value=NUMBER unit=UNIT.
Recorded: value=45.4 unit=mm
